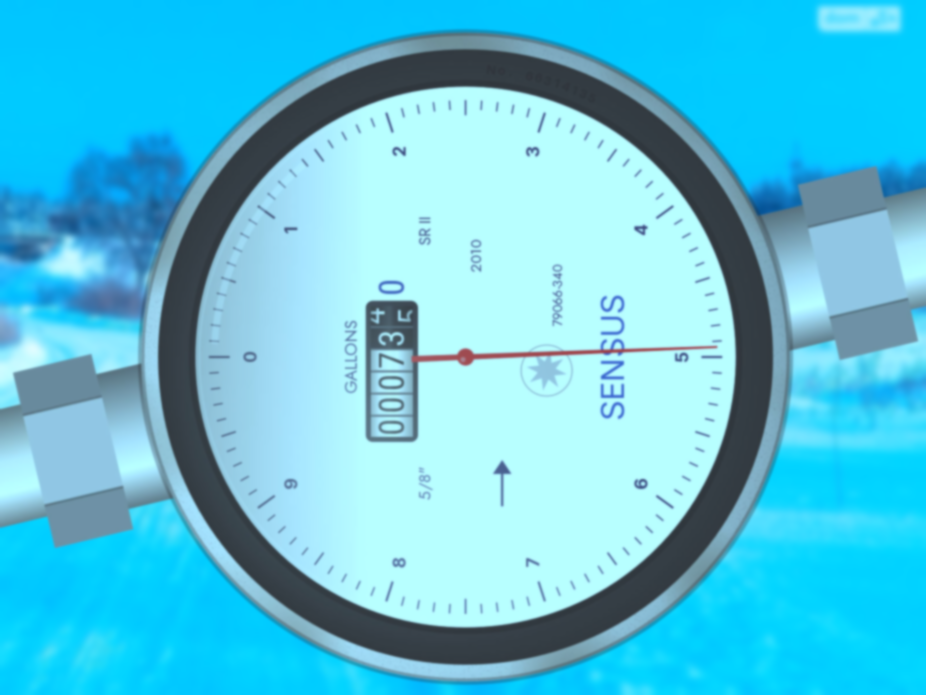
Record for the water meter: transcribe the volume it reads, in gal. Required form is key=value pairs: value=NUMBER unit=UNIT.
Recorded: value=7344.9 unit=gal
